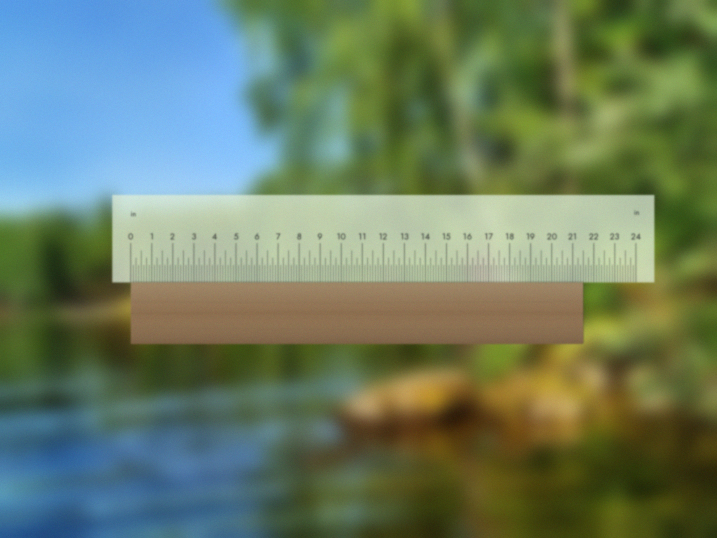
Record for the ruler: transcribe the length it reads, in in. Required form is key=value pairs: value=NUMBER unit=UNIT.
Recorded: value=21.5 unit=in
